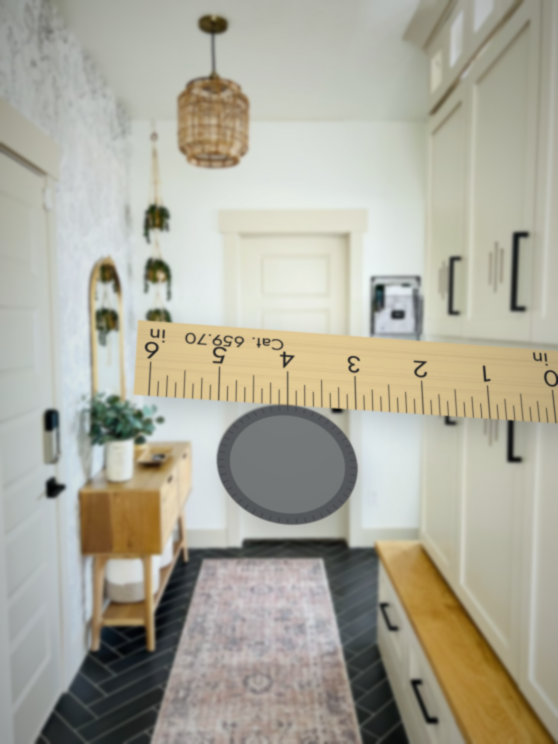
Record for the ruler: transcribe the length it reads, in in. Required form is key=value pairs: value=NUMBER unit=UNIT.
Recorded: value=2 unit=in
